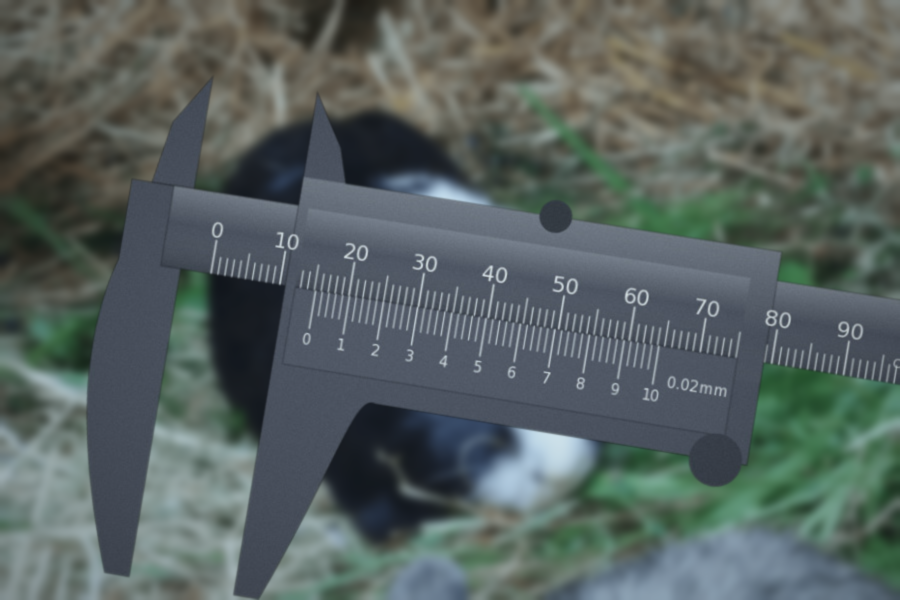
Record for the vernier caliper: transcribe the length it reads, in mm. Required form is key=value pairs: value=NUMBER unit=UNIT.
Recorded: value=15.2 unit=mm
